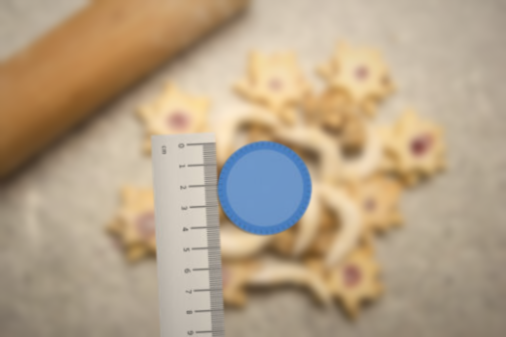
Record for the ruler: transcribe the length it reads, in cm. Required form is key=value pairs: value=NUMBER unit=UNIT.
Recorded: value=4.5 unit=cm
